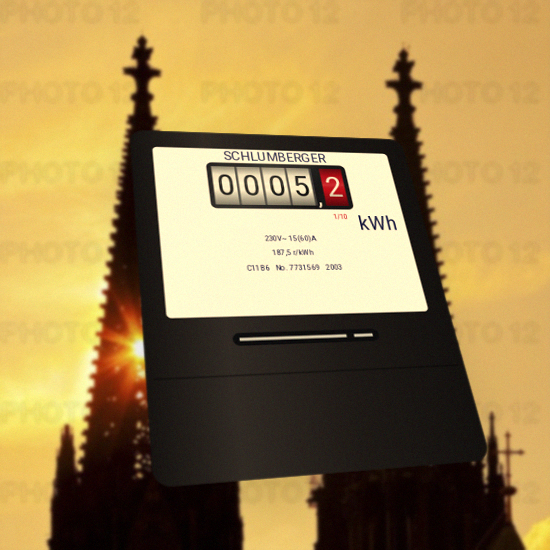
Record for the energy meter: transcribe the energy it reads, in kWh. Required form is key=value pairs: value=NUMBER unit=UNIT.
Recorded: value=5.2 unit=kWh
